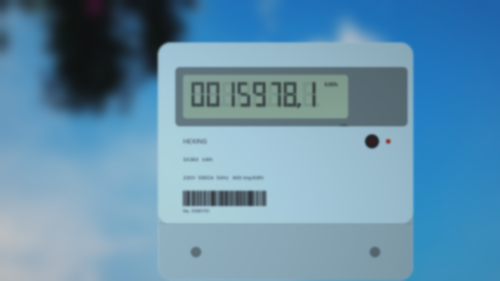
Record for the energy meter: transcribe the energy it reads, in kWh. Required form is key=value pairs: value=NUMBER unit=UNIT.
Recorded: value=15978.1 unit=kWh
